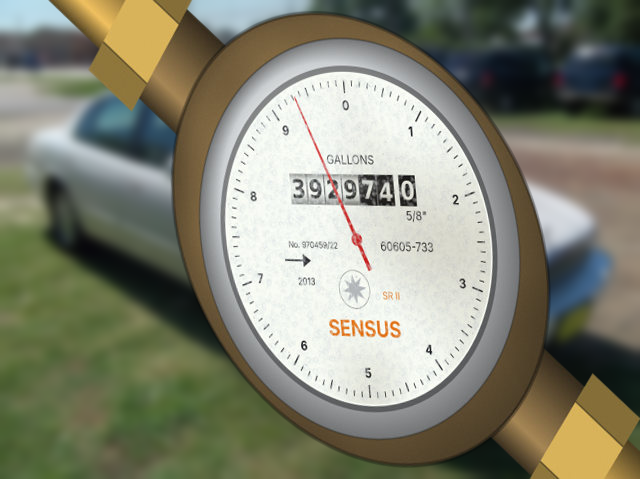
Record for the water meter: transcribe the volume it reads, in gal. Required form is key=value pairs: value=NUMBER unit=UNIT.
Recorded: value=3929739.3 unit=gal
